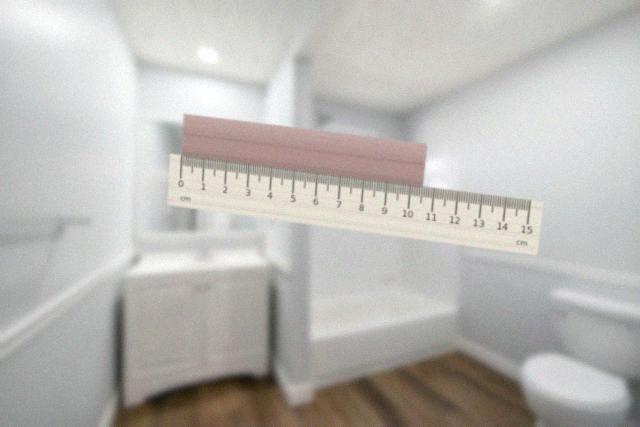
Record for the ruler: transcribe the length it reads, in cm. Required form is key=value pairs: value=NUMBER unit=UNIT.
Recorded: value=10.5 unit=cm
